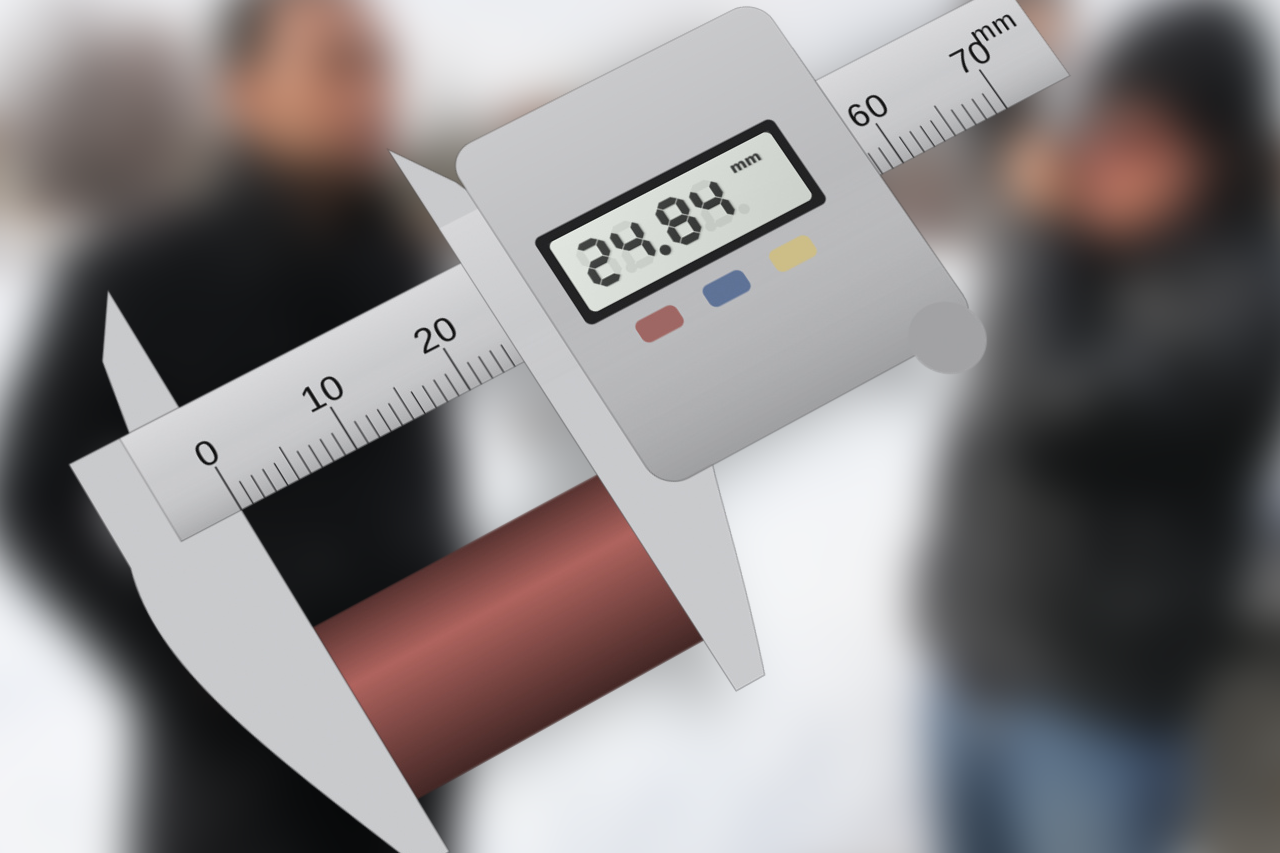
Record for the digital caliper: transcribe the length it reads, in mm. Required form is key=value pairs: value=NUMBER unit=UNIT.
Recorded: value=24.84 unit=mm
